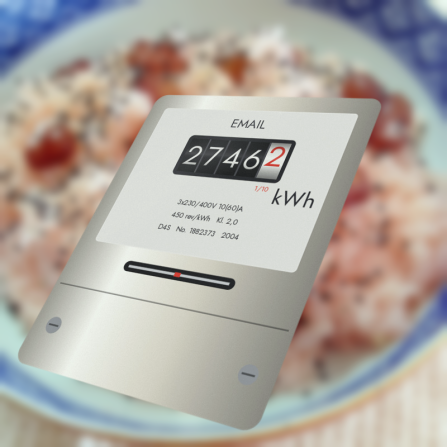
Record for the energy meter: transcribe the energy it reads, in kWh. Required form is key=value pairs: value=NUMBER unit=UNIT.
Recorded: value=2746.2 unit=kWh
